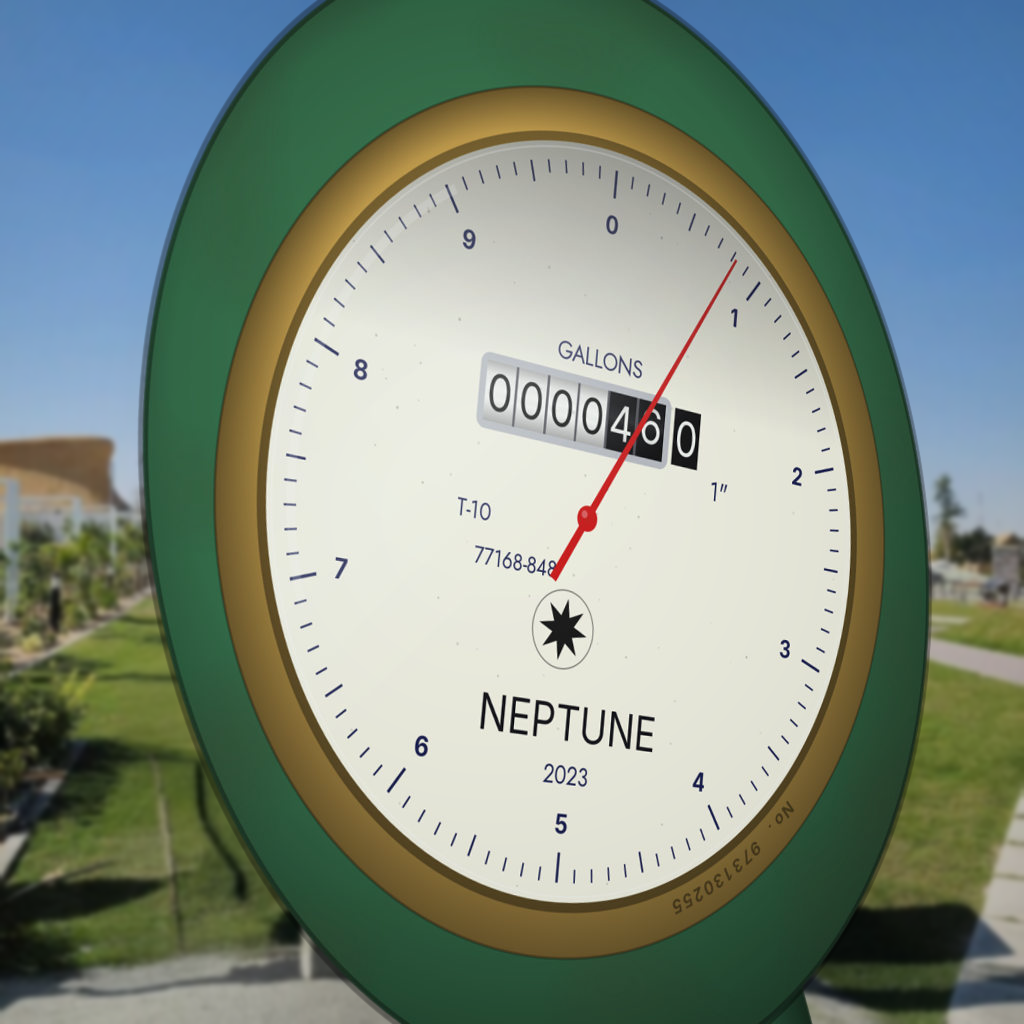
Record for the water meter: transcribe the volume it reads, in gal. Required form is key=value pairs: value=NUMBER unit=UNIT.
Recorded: value=460.8 unit=gal
